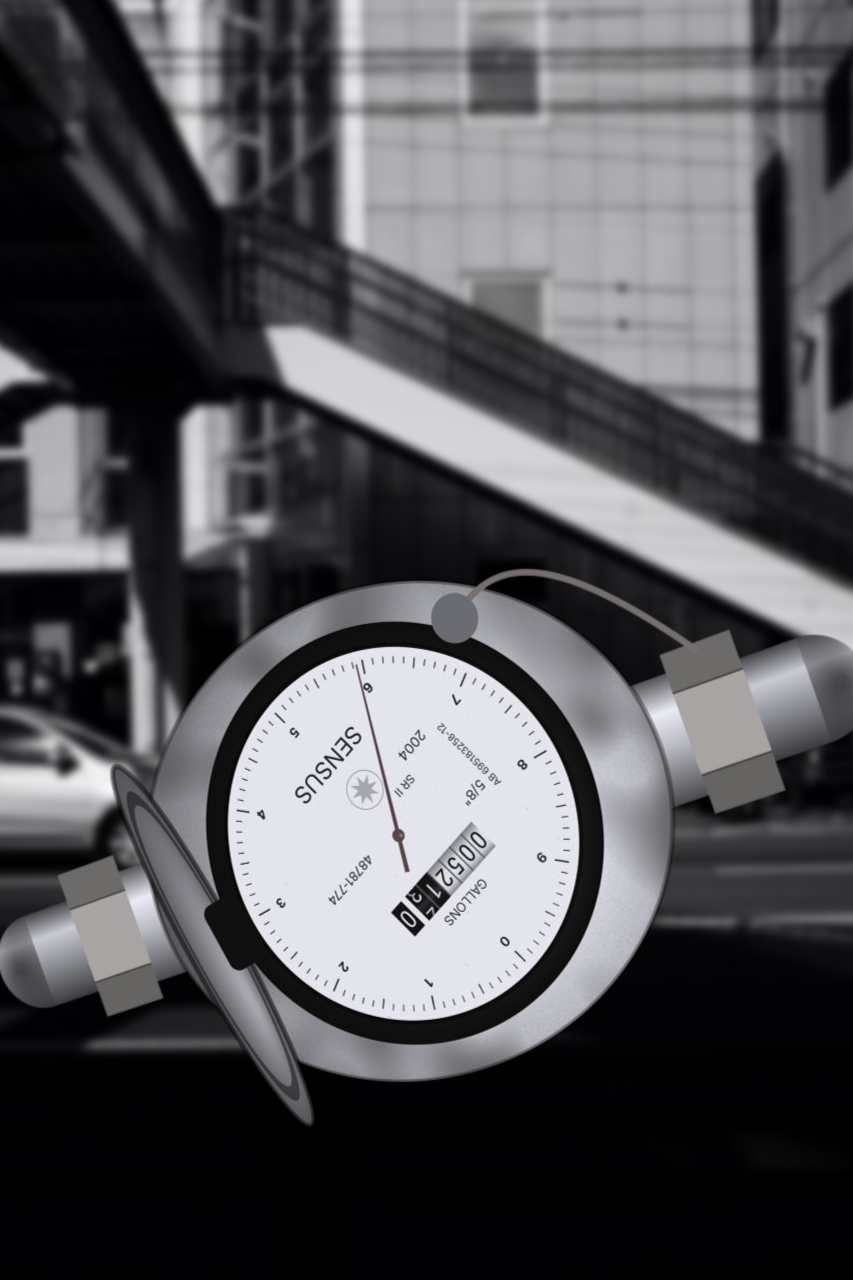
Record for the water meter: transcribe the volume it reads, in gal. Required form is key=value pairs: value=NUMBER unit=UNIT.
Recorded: value=52125.9 unit=gal
